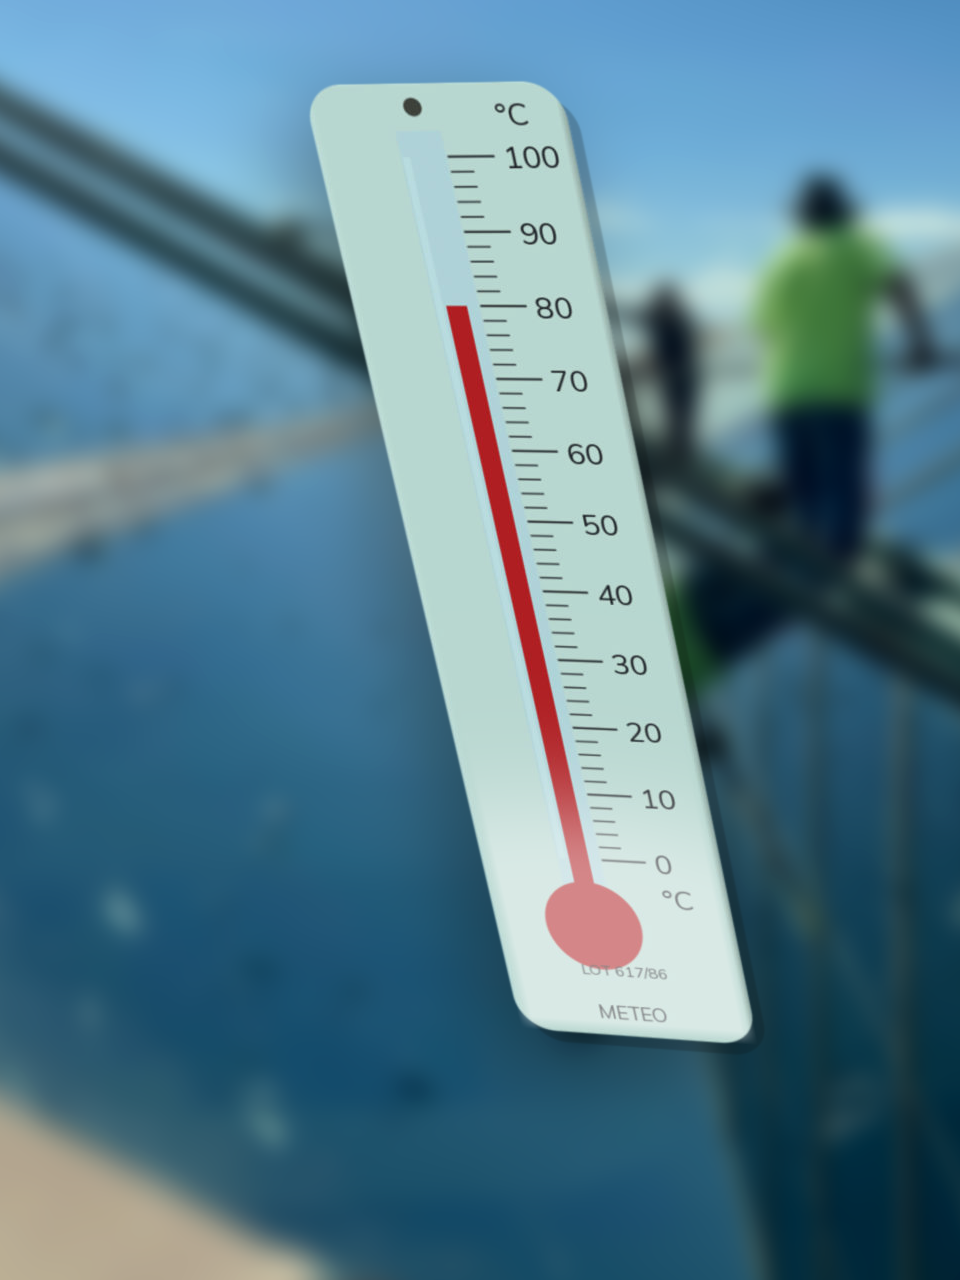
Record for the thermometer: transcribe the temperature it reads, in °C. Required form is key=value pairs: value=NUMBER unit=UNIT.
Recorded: value=80 unit=°C
